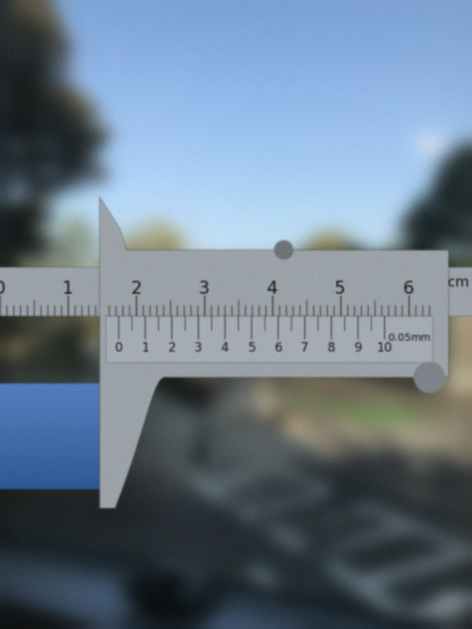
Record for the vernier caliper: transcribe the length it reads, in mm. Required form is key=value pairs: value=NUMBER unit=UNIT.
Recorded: value=17.4 unit=mm
